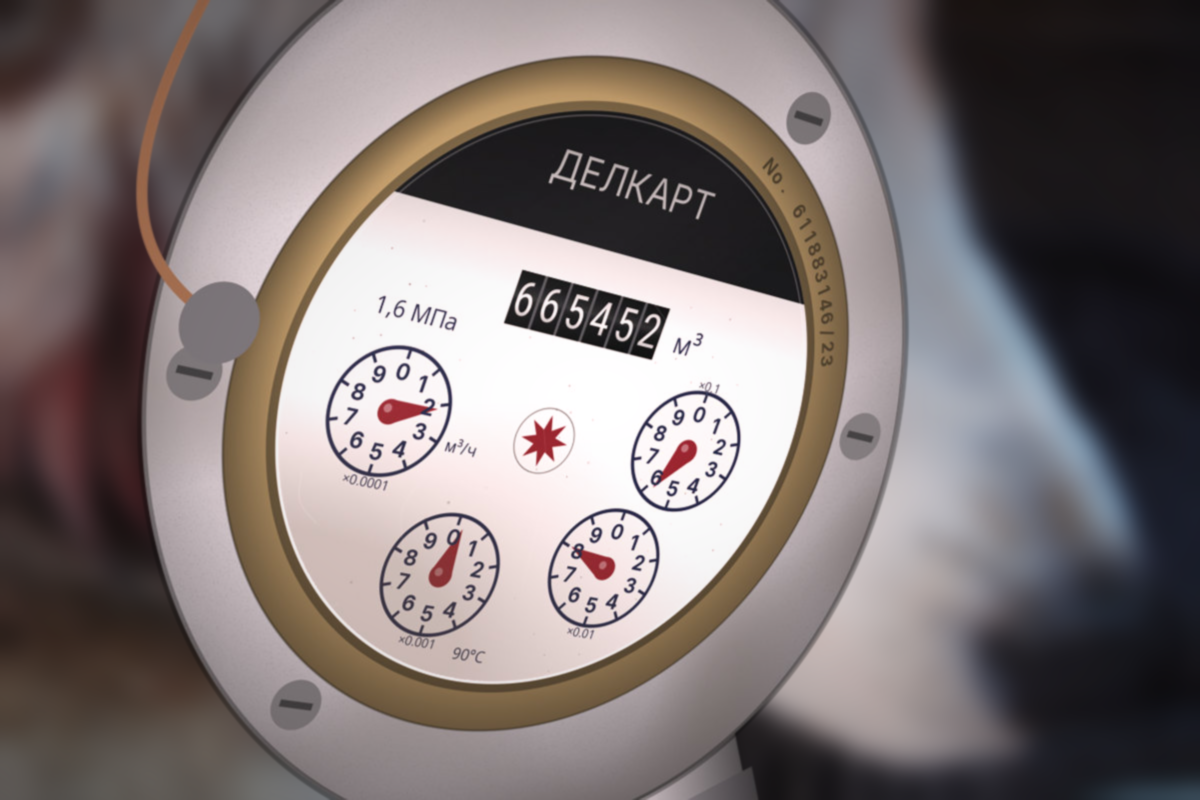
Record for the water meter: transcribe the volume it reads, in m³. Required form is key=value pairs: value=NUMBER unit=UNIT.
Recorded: value=665452.5802 unit=m³
